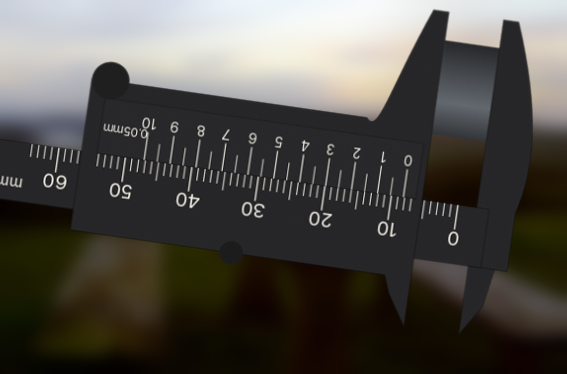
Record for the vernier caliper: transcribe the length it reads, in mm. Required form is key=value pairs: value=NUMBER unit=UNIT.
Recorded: value=8.2 unit=mm
